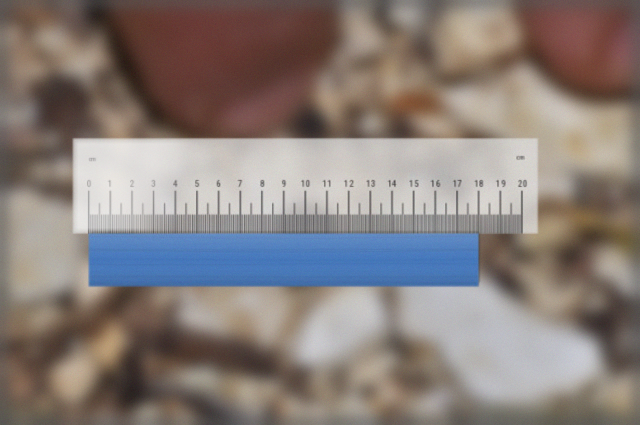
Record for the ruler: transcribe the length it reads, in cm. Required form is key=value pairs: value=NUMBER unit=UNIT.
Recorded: value=18 unit=cm
